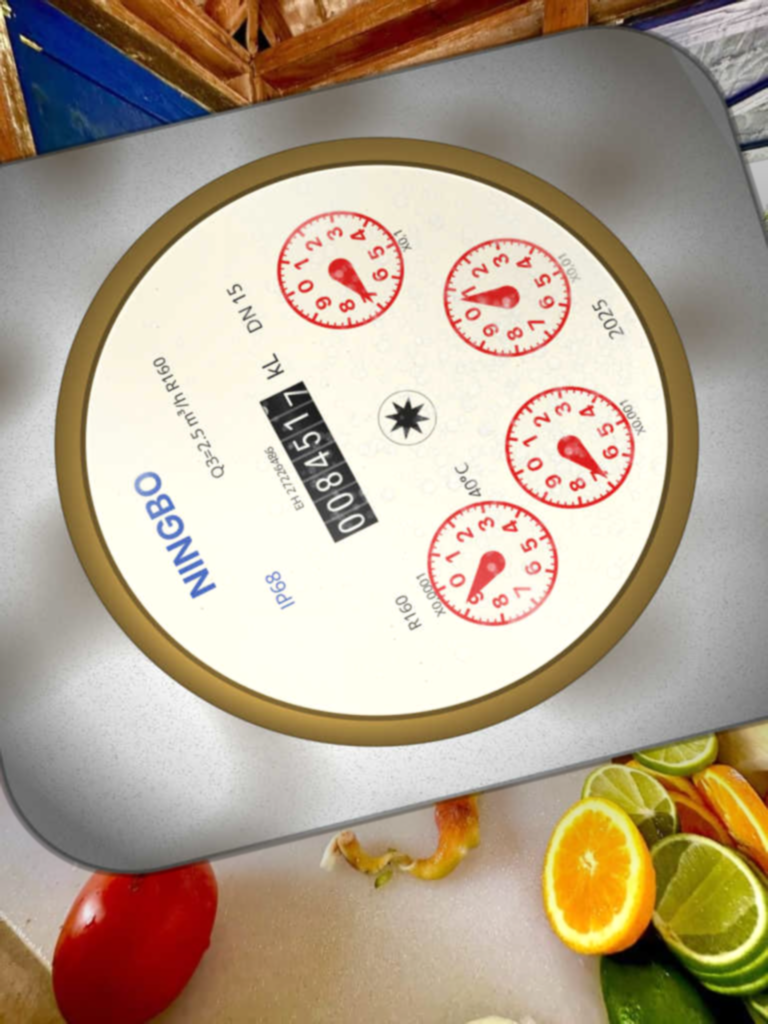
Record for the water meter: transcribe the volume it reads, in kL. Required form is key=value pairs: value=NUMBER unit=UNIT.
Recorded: value=84516.7069 unit=kL
